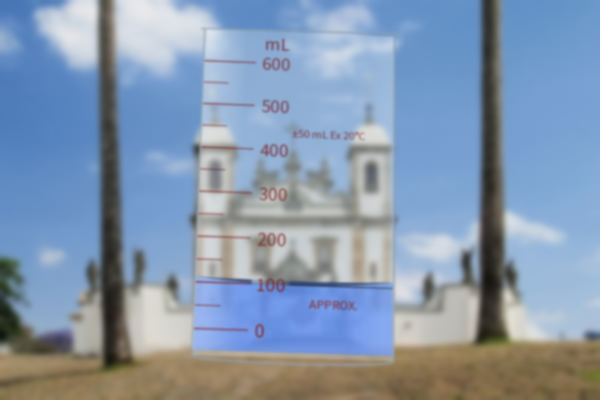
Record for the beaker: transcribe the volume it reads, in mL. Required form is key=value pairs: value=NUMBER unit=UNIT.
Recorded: value=100 unit=mL
